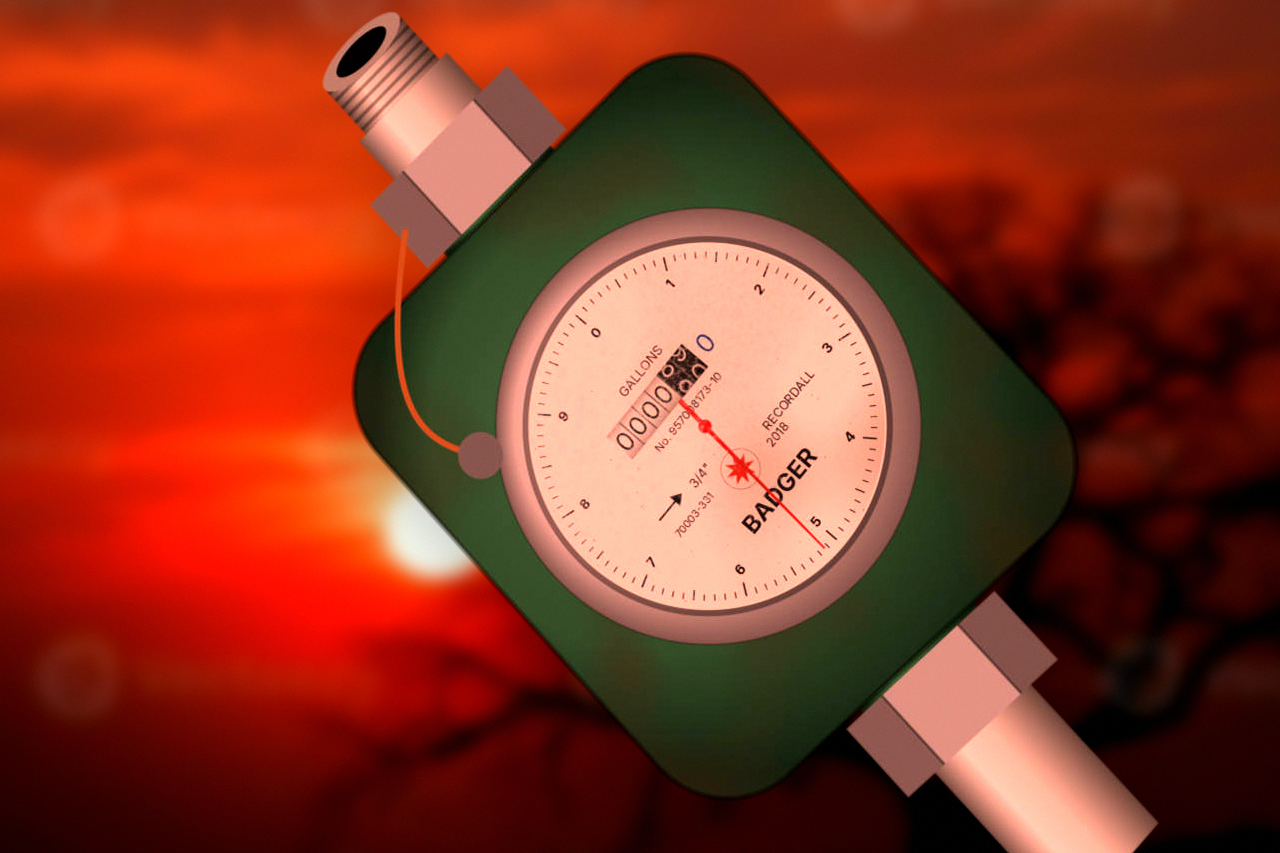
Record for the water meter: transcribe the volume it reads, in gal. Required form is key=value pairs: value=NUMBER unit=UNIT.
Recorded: value=895.1 unit=gal
